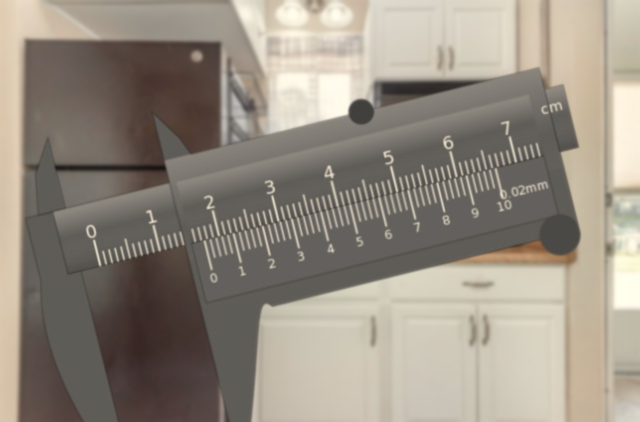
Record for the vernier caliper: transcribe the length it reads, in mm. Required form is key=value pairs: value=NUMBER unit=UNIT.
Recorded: value=17.5 unit=mm
